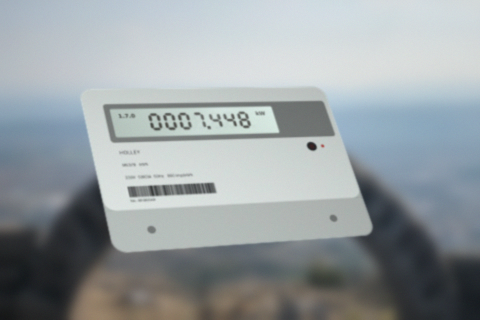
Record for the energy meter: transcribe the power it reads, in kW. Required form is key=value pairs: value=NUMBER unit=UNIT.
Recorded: value=7.448 unit=kW
